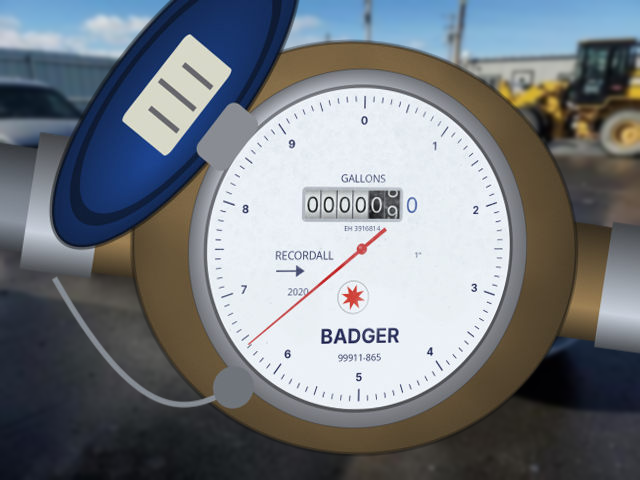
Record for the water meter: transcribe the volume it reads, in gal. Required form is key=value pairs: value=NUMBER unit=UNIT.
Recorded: value=86.4 unit=gal
